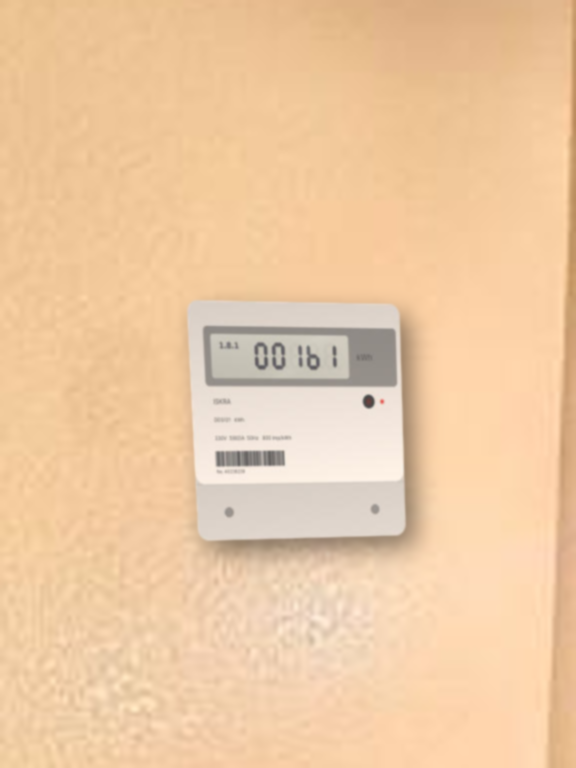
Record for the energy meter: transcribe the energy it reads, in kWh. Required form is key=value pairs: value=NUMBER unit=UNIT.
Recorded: value=161 unit=kWh
